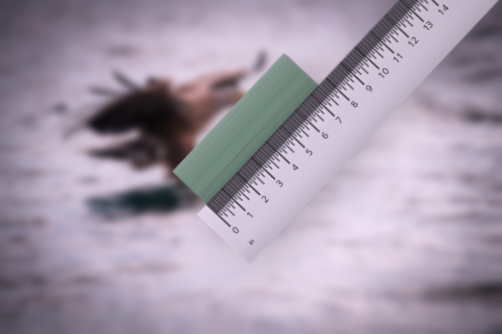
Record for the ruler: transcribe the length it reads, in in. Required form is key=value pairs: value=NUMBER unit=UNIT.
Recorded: value=7.5 unit=in
